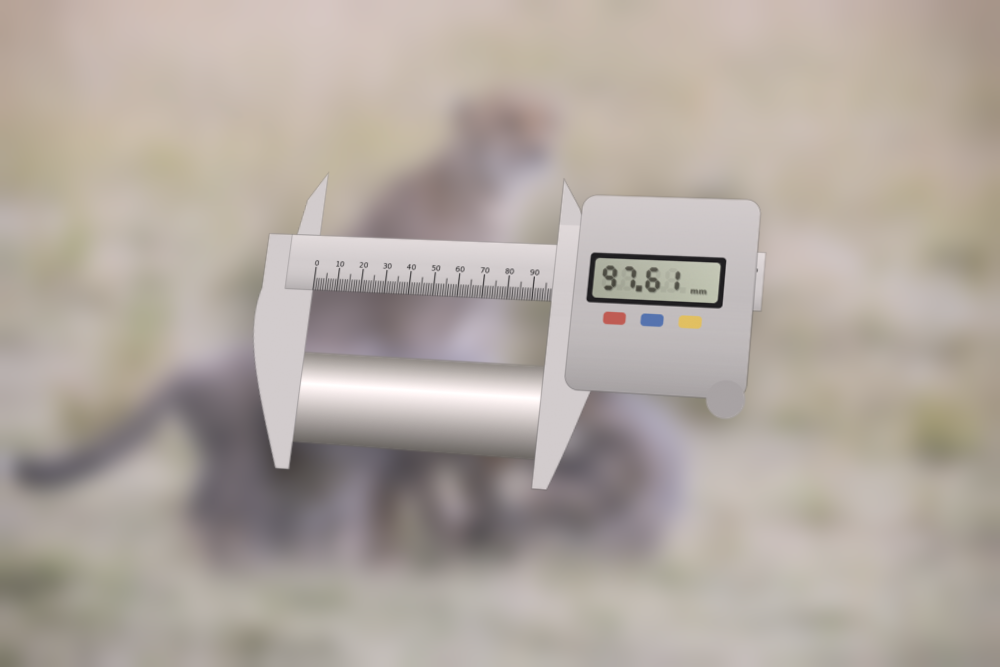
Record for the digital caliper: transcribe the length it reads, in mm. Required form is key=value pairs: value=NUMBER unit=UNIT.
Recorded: value=97.61 unit=mm
